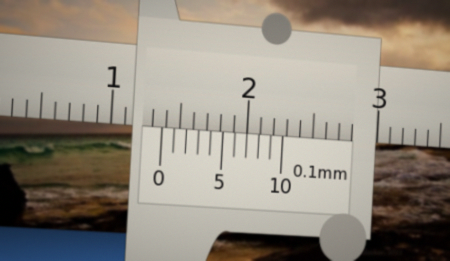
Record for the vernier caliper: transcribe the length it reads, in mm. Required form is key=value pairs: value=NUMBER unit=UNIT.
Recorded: value=13.7 unit=mm
